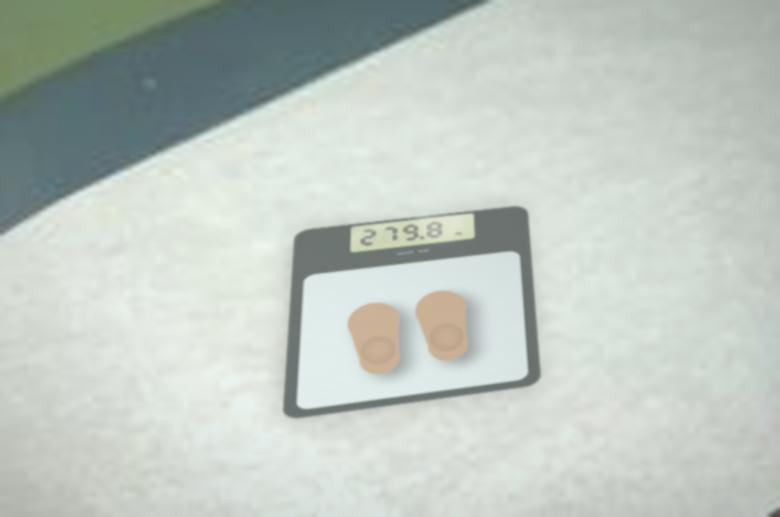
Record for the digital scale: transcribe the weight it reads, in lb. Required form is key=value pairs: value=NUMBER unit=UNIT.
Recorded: value=279.8 unit=lb
